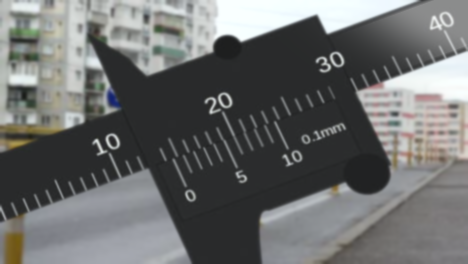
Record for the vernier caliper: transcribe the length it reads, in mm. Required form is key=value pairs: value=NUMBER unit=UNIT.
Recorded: value=14.6 unit=mm
